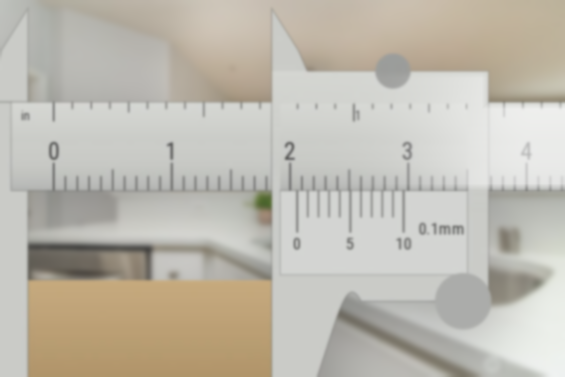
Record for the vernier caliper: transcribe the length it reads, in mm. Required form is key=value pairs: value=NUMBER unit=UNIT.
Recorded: value=20.6 unit=mm
